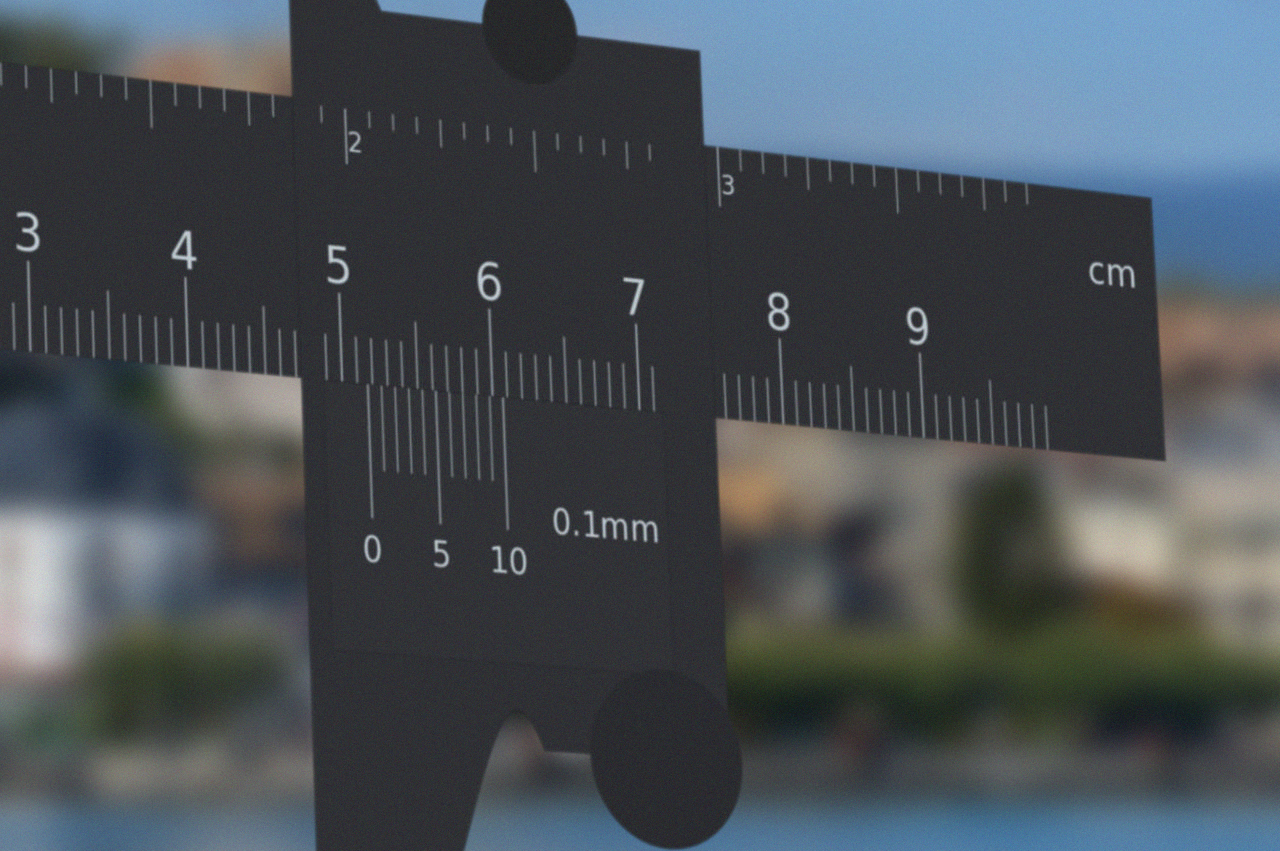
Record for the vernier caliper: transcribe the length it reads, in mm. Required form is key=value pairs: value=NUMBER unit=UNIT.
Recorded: value=51.7 unit=mm
